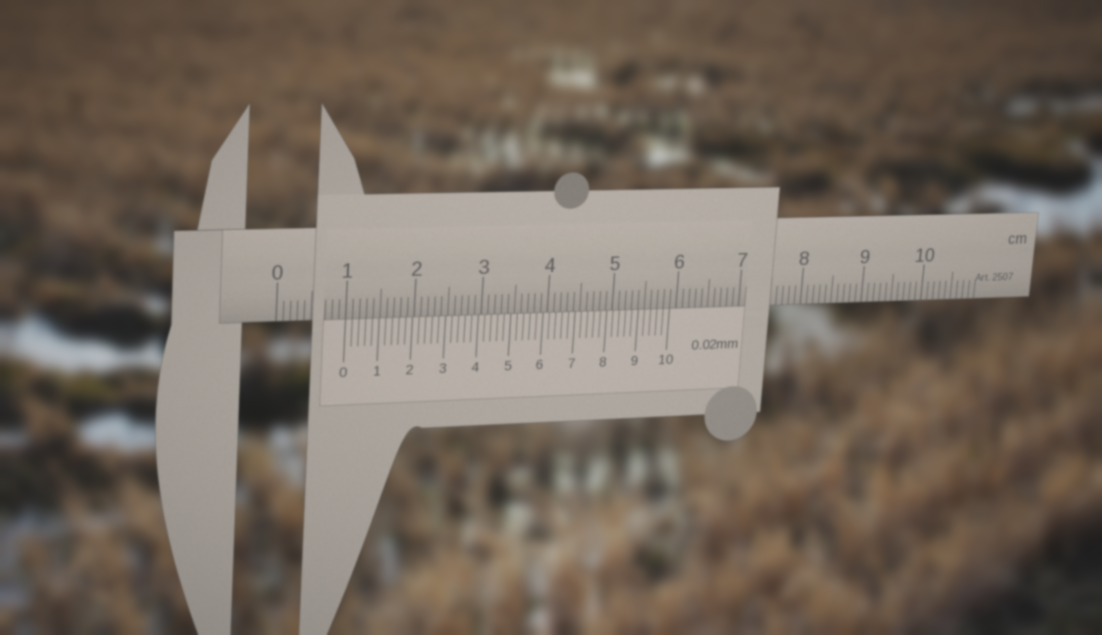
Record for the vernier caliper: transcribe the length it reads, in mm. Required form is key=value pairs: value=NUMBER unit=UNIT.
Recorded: value=10.0 unit=mm
